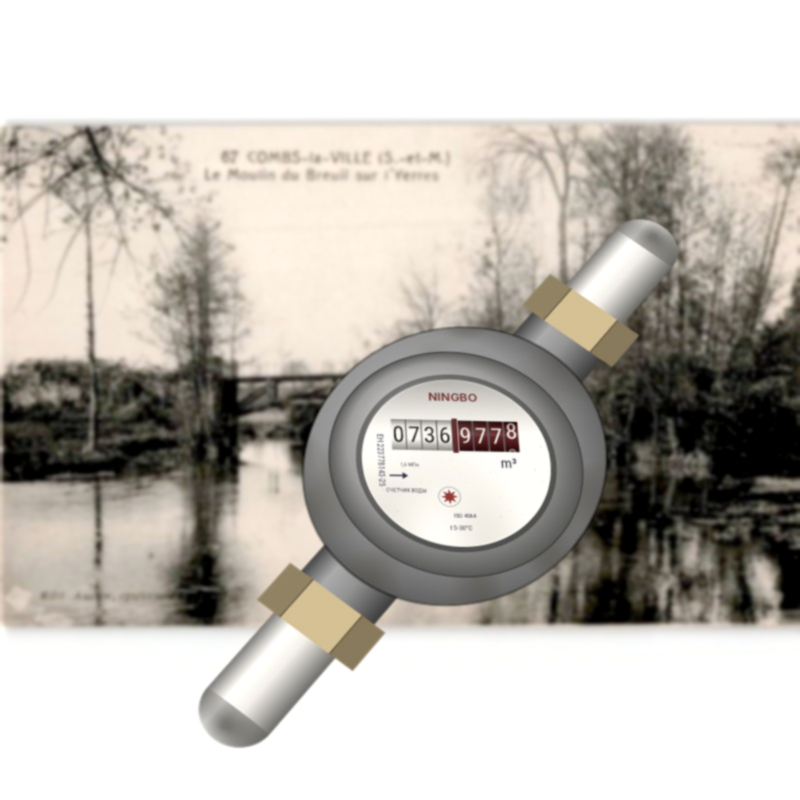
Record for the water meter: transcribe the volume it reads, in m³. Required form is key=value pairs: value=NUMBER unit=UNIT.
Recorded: value=736.9778 unit=m³
